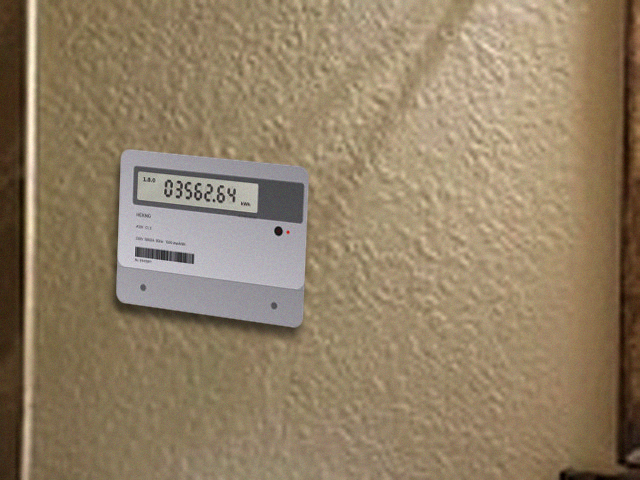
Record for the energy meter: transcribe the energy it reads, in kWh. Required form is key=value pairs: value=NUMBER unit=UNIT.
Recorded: value=3562.64 unit=kWh
